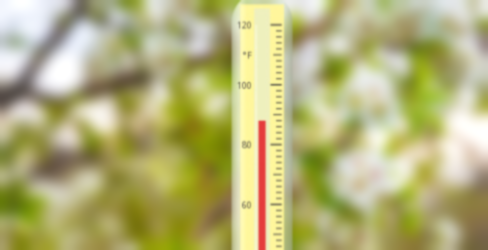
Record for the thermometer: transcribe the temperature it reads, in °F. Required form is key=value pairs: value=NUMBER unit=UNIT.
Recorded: value=88 unit=°F
